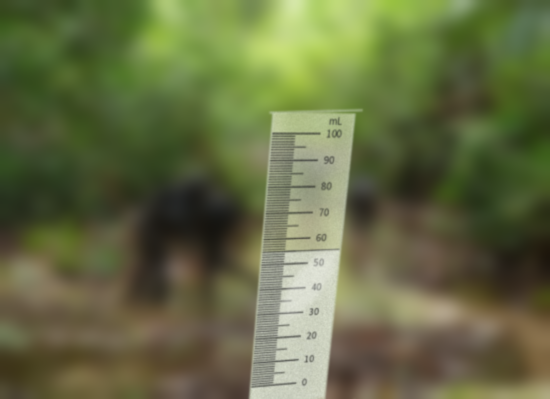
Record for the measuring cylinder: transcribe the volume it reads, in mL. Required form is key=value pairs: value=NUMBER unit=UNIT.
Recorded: value=55 unit=mL
